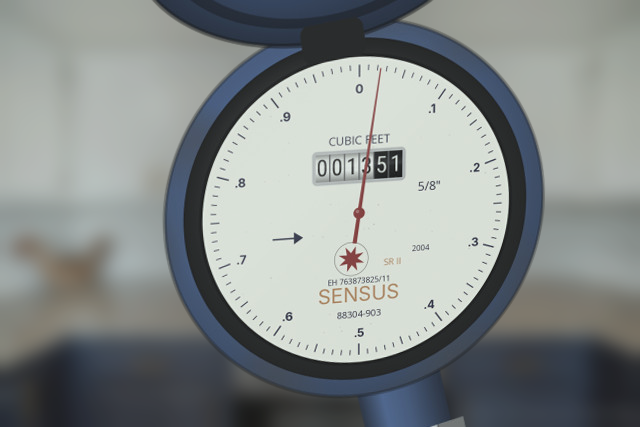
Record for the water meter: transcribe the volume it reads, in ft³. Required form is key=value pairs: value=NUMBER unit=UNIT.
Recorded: value=1351.02 unit=ft³
